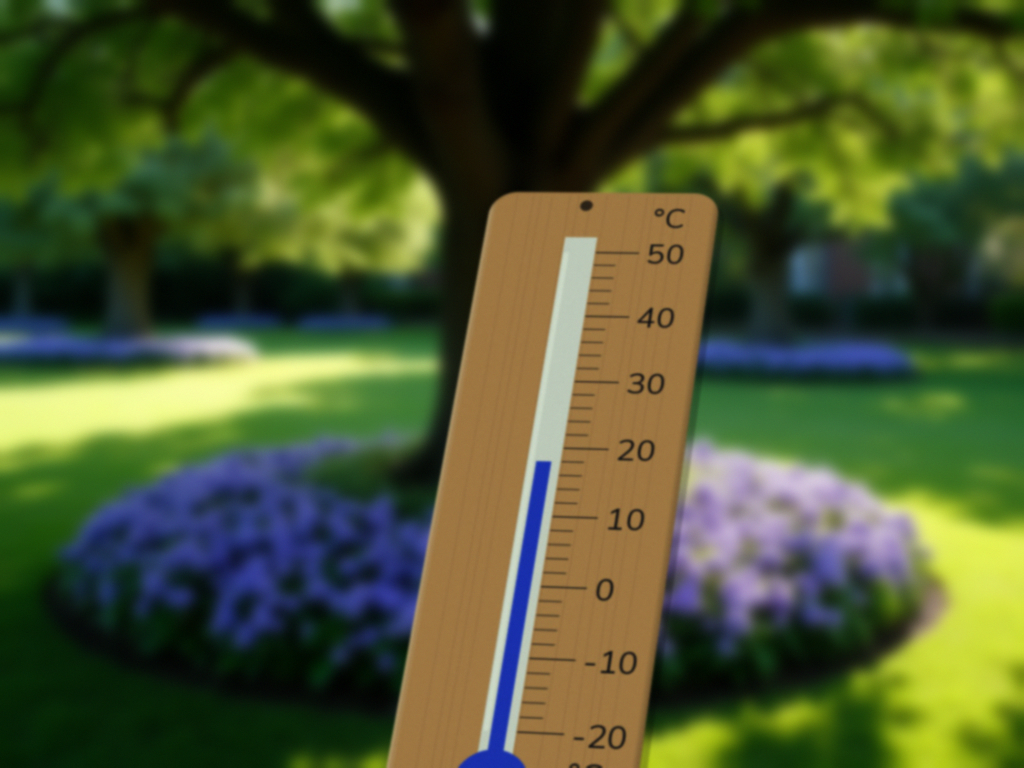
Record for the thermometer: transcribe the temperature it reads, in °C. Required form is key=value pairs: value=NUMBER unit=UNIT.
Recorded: value=18 unit=°C
